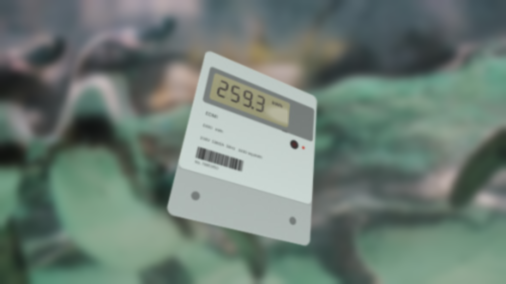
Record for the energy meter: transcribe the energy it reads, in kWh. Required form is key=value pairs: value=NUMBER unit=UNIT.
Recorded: value=259.3 unit=kWh
